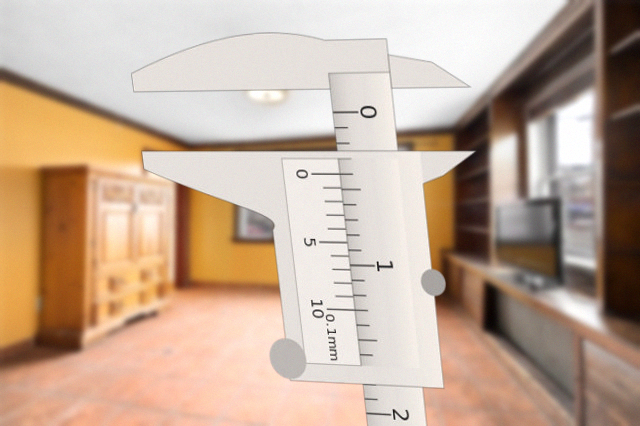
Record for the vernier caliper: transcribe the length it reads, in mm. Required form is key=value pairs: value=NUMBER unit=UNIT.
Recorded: value=4.0 unit=mm
